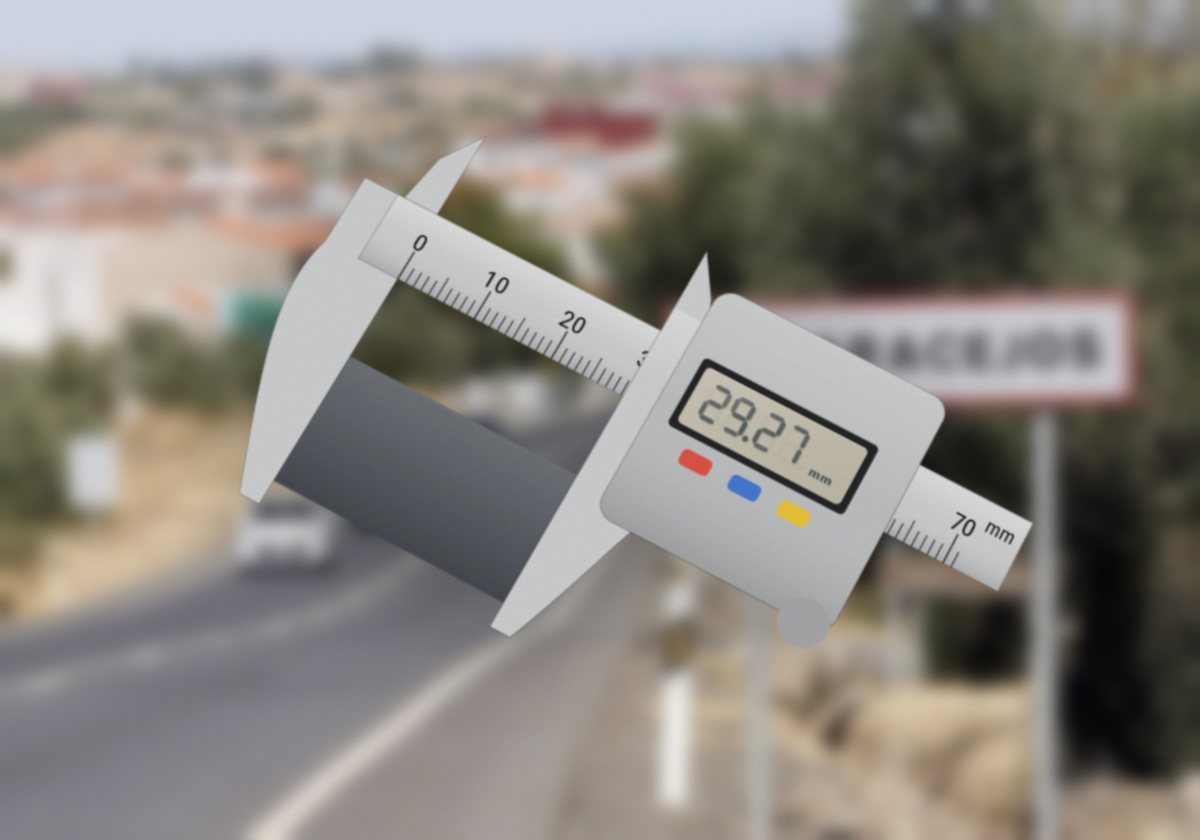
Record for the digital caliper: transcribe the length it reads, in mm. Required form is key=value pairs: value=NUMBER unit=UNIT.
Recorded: value=29.27 unit=mm
